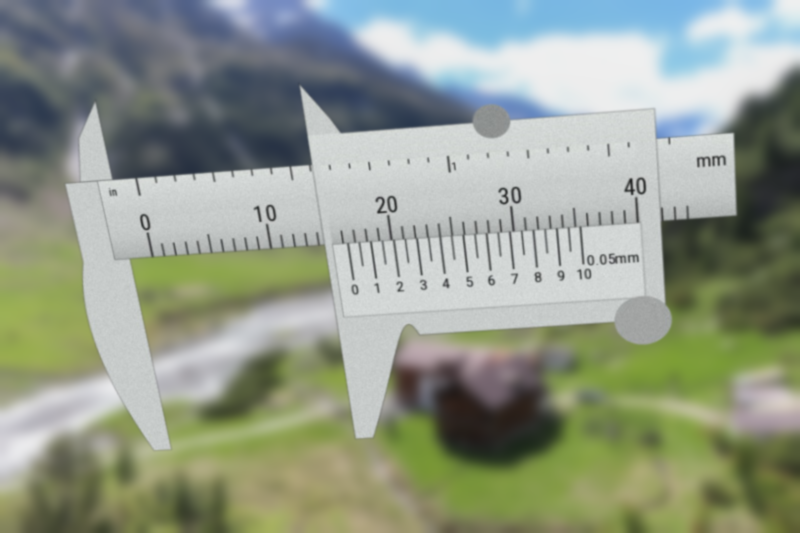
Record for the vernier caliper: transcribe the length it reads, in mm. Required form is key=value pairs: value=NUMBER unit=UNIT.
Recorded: value=16.4 unit=mm
